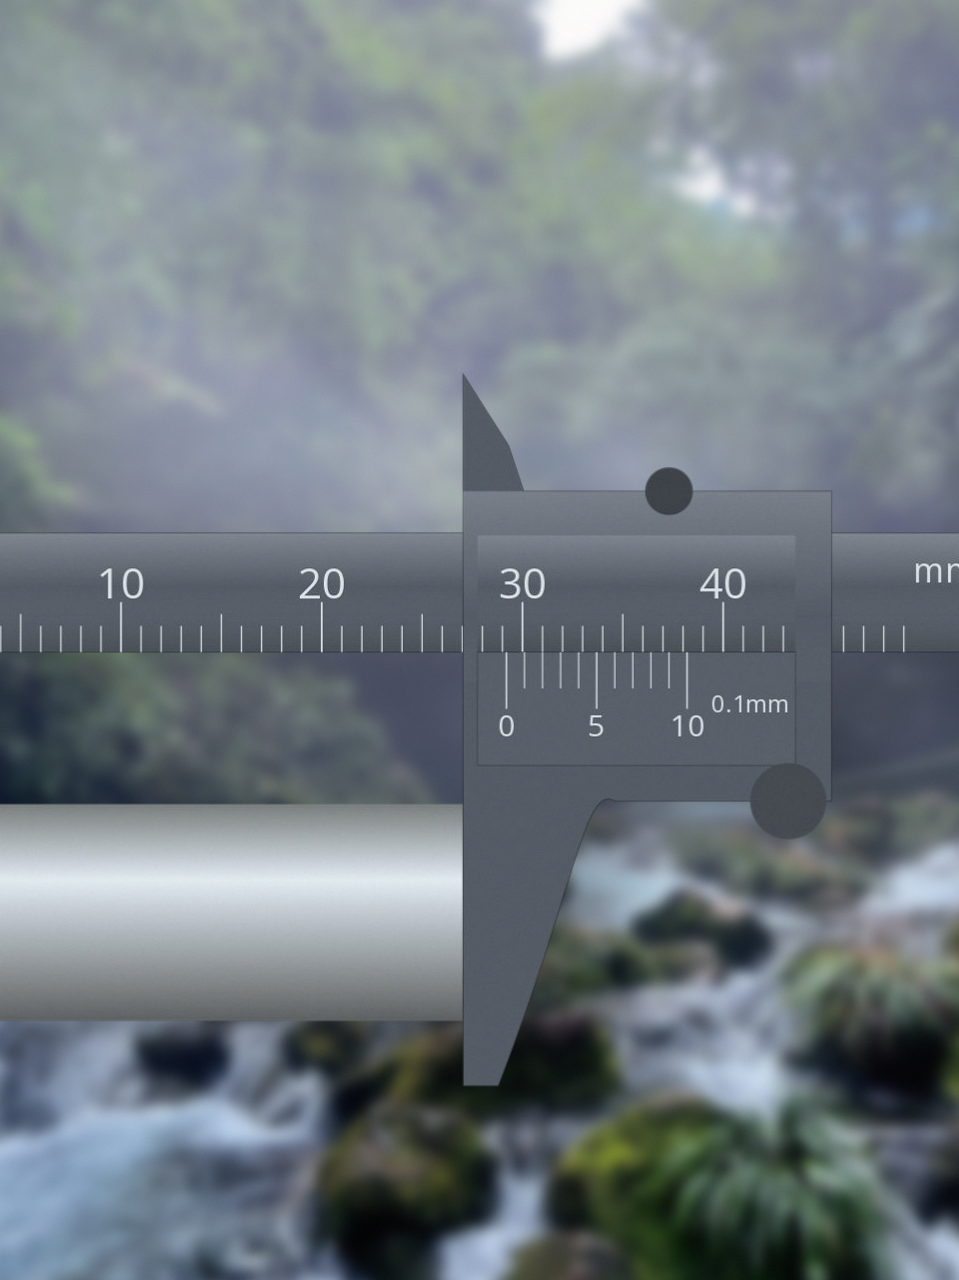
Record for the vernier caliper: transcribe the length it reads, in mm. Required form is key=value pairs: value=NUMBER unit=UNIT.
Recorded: value=29.2 unit=mm
